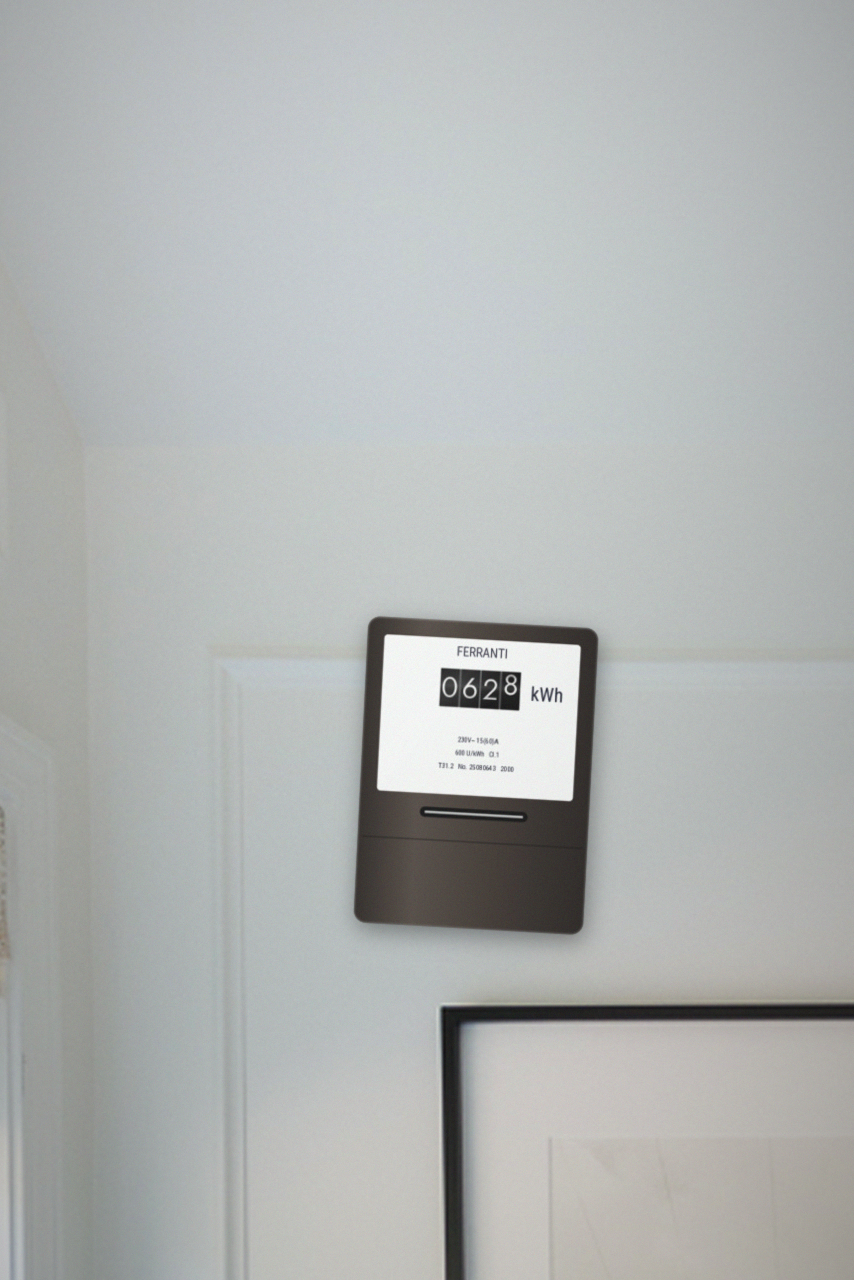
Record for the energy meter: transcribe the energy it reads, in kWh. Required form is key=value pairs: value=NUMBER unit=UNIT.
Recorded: value=628 unit=kWh
